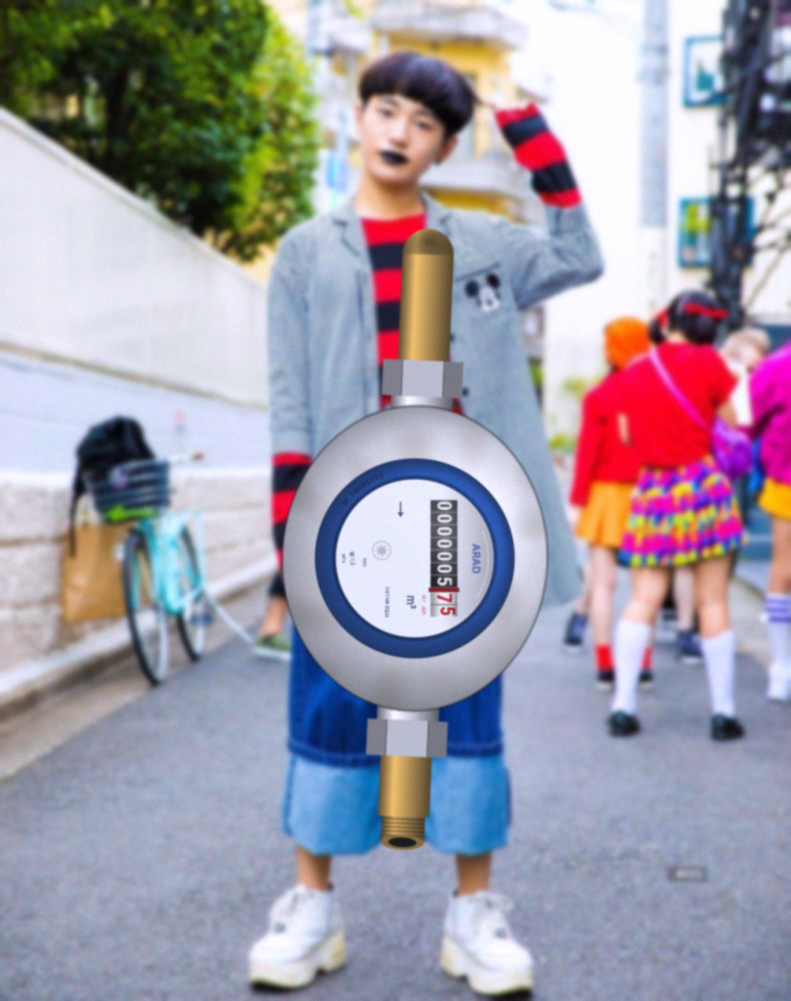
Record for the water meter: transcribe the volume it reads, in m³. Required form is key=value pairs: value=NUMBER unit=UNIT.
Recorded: value=5.75 unit=m³
